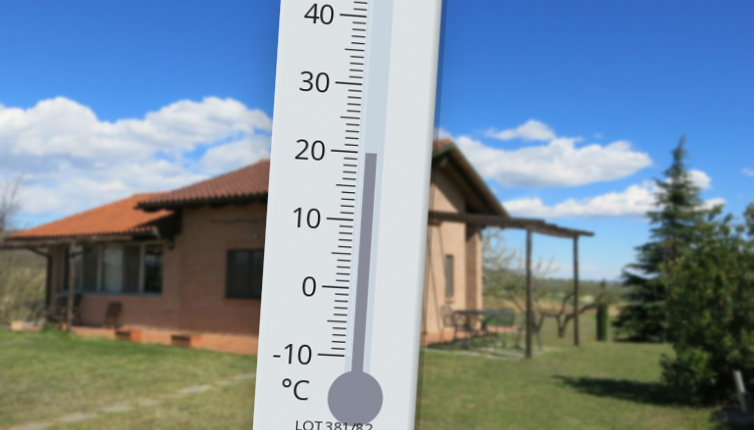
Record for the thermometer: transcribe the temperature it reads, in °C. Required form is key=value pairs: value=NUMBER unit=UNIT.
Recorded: value=20 unit=°C
